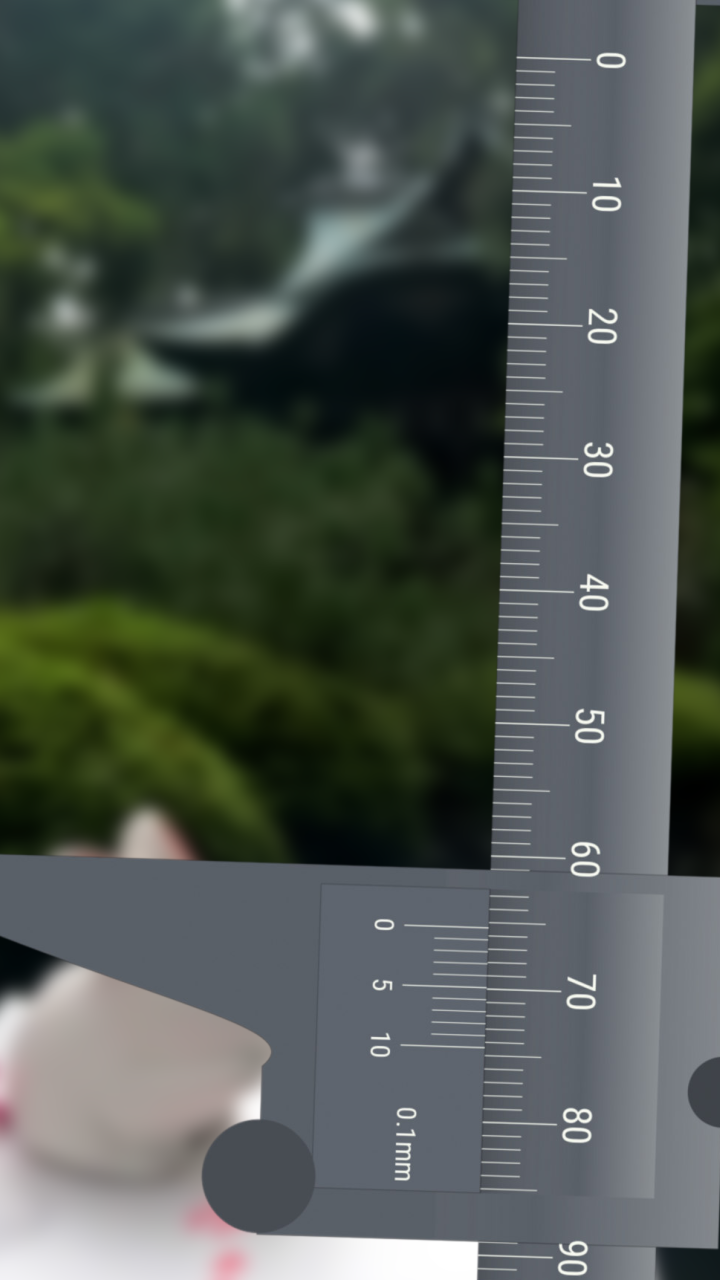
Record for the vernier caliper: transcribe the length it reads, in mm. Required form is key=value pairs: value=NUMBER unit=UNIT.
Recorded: value=65.4 unit=mm
